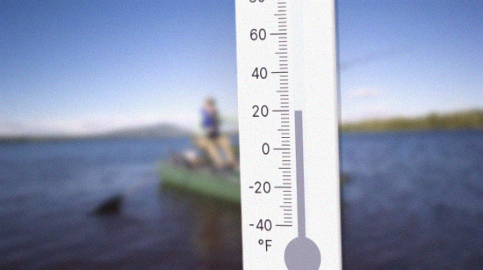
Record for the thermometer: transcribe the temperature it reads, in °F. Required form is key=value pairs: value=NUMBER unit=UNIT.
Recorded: value=20 unit=°F
